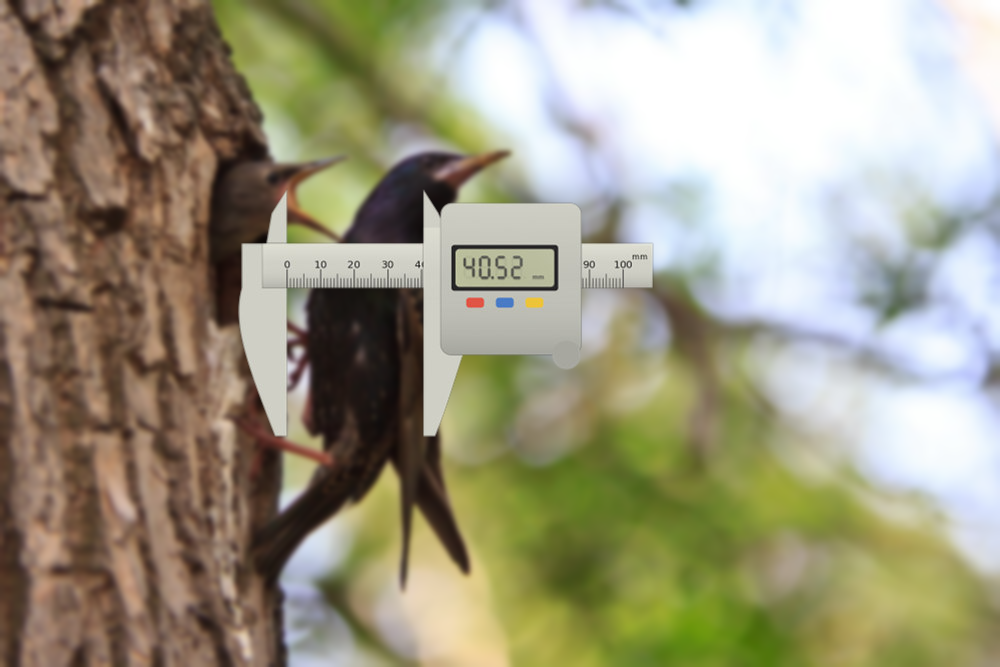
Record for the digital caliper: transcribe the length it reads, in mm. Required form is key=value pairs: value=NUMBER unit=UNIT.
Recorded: value=40.52 unit=mm
